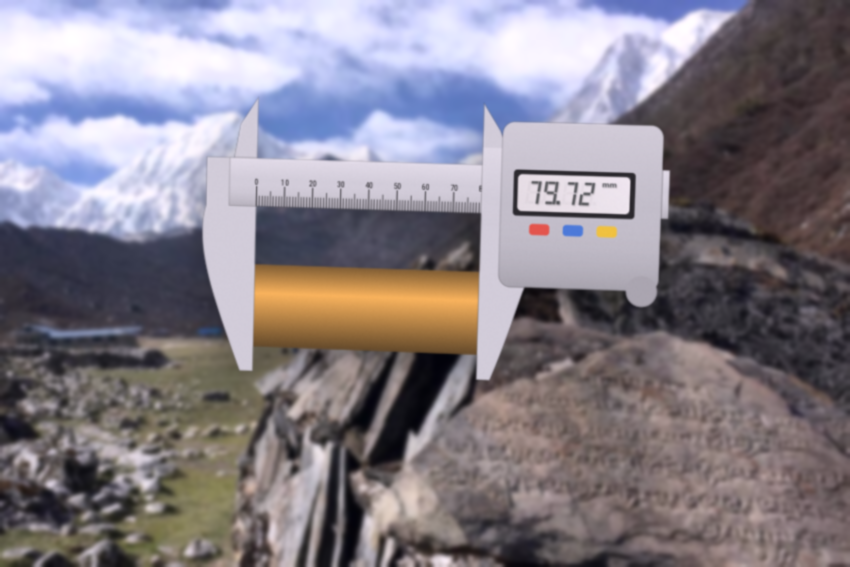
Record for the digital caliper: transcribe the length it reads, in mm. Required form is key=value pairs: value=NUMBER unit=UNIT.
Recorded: value=79.72 unit=mm
